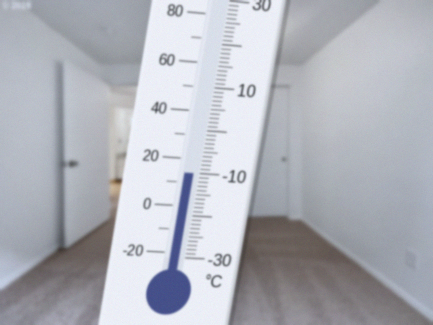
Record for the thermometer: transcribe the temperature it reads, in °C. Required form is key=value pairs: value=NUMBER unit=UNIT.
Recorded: value=-10 unit=°C
